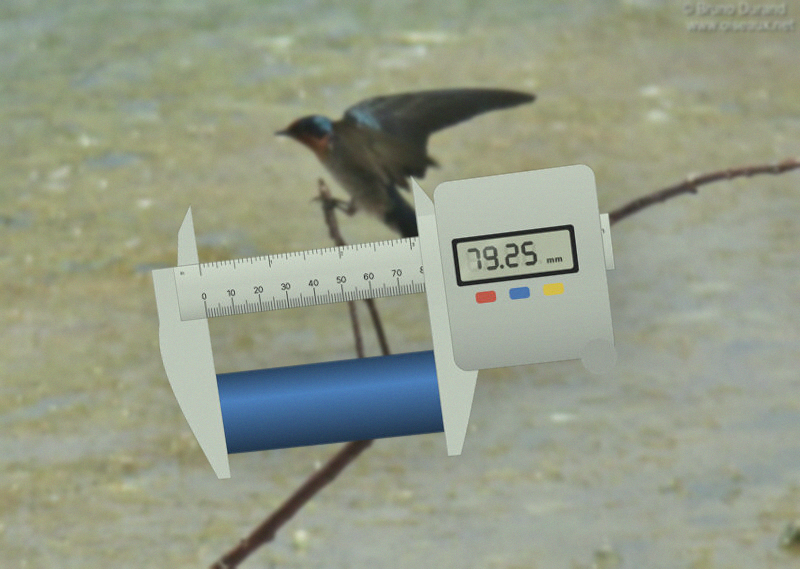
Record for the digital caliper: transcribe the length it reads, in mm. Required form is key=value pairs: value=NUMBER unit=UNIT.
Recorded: value=79.25 unit=mm
